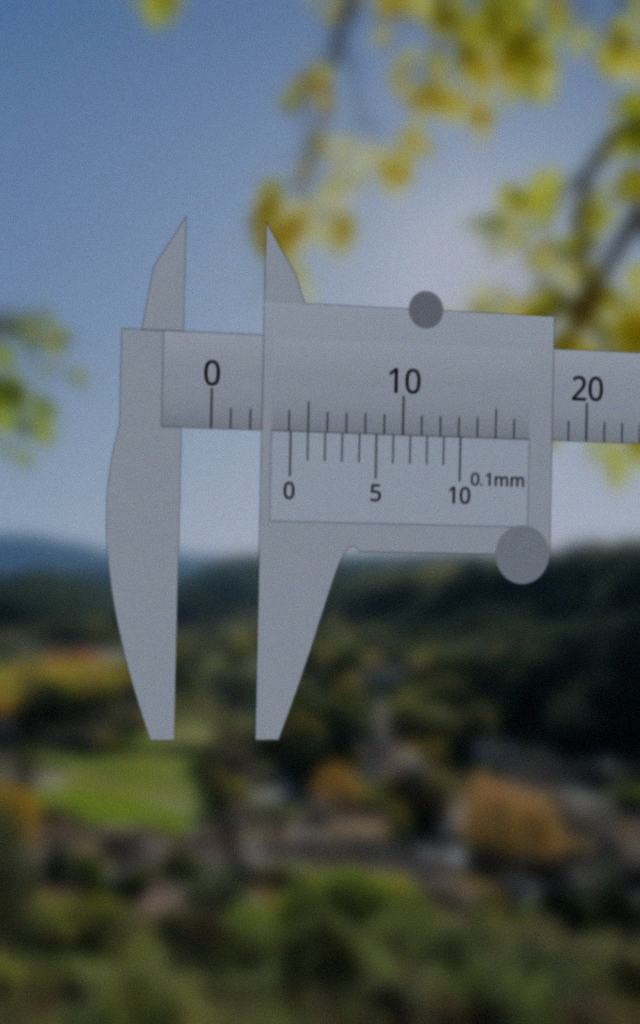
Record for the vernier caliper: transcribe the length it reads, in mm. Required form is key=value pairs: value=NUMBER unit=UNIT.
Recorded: value=4.1 unit=mm
